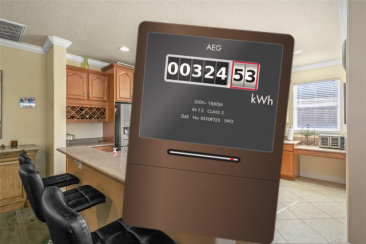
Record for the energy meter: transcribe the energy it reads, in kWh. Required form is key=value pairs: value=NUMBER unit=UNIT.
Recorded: value=324.53 unit=kWh
